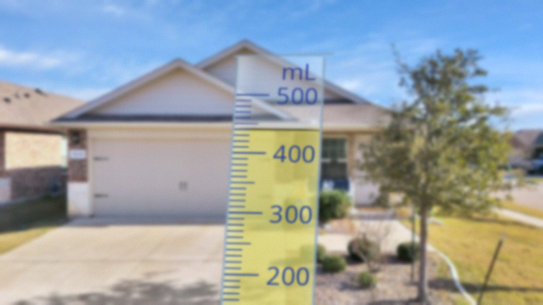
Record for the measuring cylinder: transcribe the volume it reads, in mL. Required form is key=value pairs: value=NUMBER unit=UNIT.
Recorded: value=440 unit=mL
